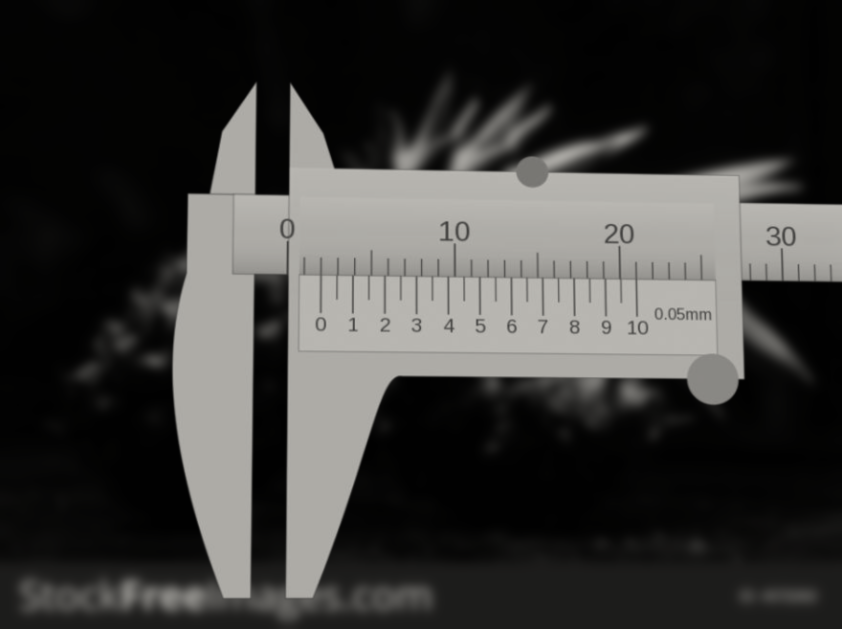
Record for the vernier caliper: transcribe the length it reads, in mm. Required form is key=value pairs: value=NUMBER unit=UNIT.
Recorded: value=2.0 unit=mm
